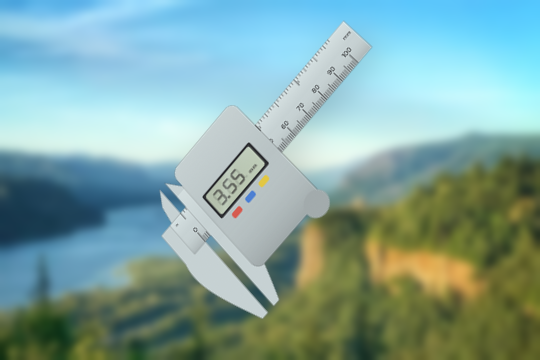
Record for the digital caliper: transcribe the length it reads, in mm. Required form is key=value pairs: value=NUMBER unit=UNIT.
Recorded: value=3.55 unit=mm
